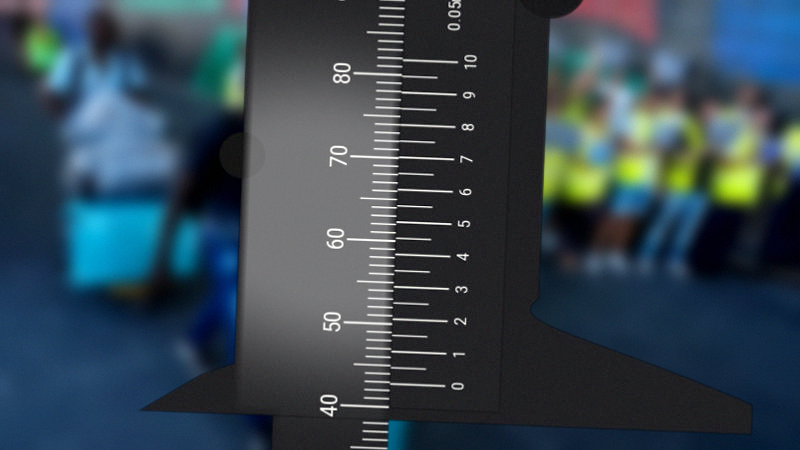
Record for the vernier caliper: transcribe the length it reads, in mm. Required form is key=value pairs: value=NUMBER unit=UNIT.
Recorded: value=42.8 unit=mm
